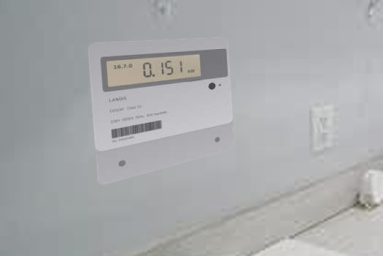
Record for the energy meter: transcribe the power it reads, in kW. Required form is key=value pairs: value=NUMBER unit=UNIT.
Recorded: value=0.151 unit=kW
